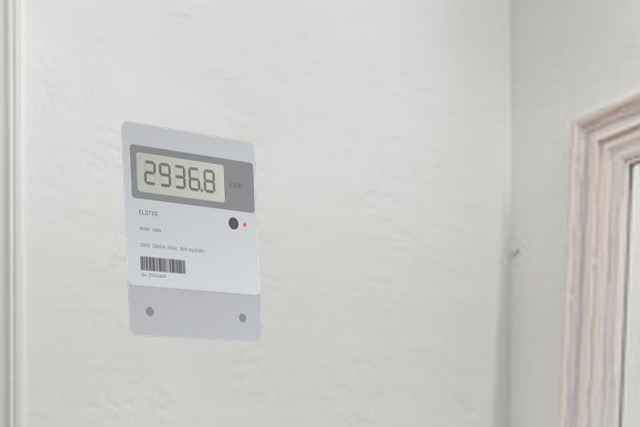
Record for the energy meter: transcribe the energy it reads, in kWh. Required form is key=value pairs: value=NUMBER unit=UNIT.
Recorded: value=2936.8 unit=kWh
